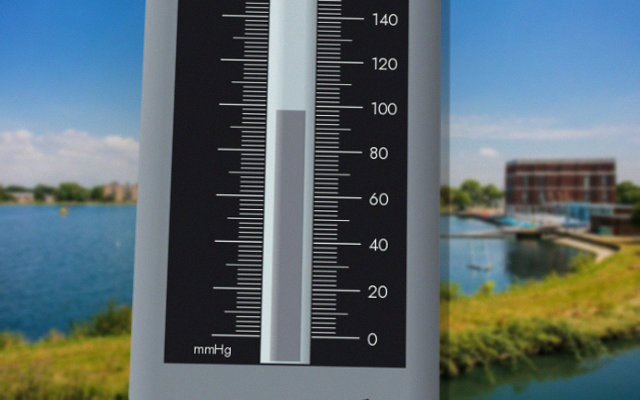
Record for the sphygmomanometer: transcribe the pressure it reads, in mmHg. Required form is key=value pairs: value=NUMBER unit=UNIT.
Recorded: value=98 unit=mmHg
